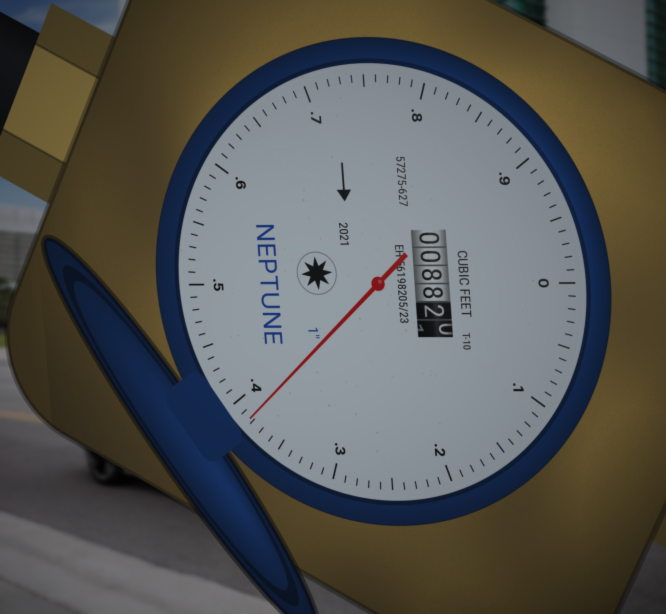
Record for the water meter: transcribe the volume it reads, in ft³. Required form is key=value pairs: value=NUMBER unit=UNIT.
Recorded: value=8820.38 unit=ft³
